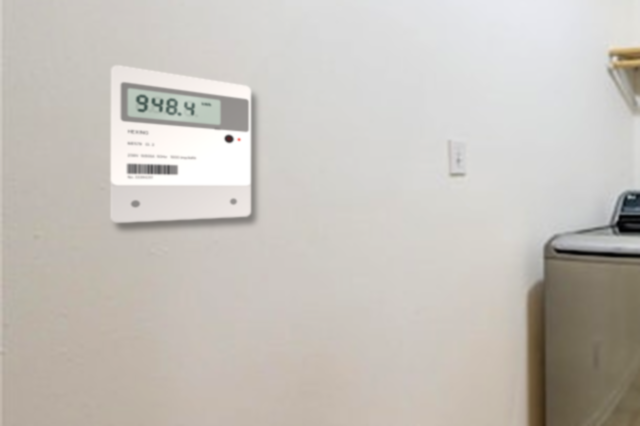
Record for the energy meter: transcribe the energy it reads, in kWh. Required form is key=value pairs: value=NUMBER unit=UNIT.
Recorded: value=948.4 unit=kWh
